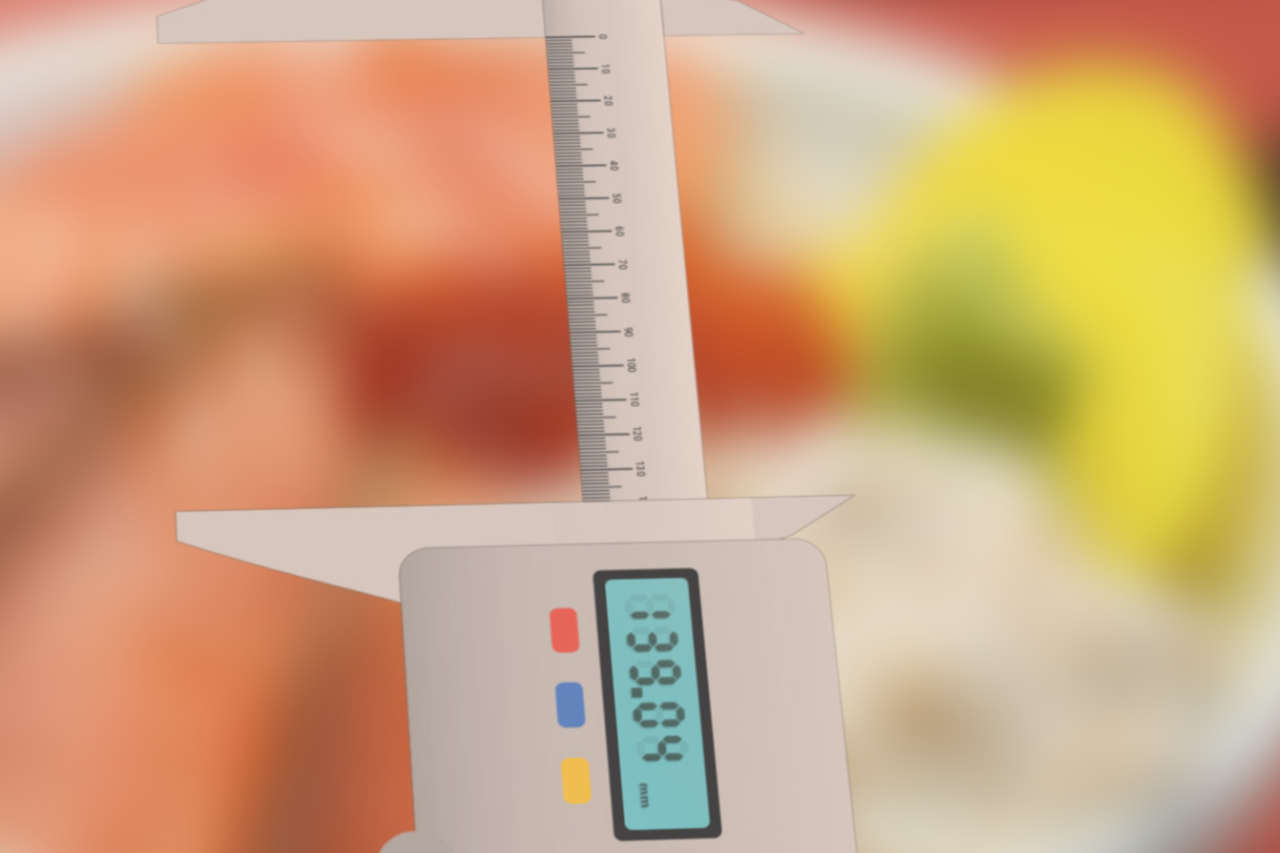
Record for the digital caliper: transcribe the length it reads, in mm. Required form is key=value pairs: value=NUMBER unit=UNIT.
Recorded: value=139.04 unit=mm
